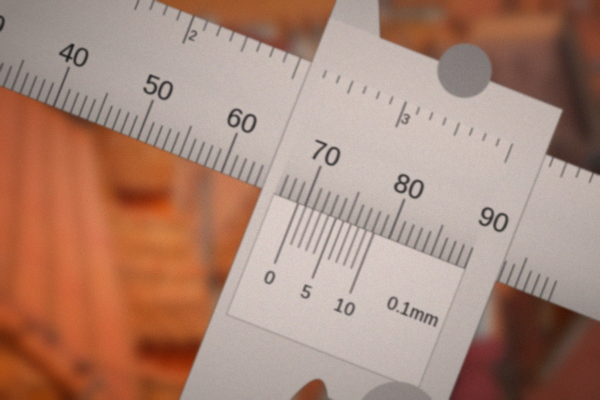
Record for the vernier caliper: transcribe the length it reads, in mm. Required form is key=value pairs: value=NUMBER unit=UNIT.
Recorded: value=69.2 unit=mm
